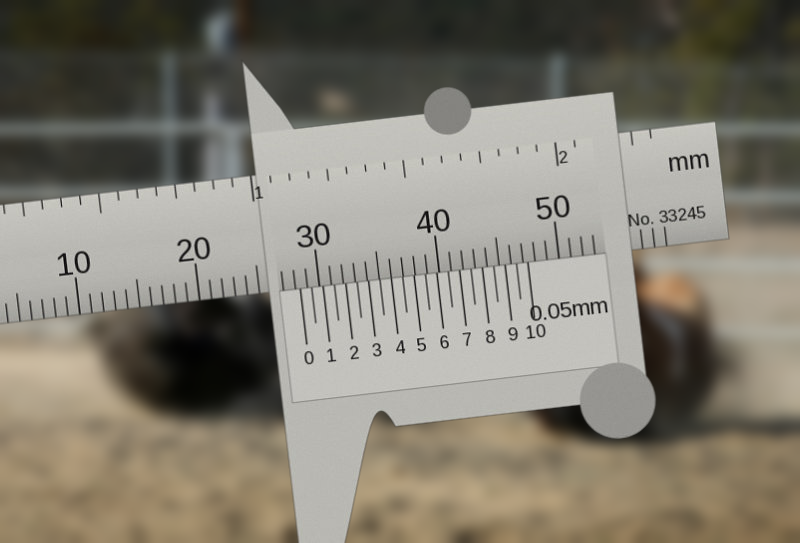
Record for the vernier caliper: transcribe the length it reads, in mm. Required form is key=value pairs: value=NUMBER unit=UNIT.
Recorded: value=28.4 unit=mm
